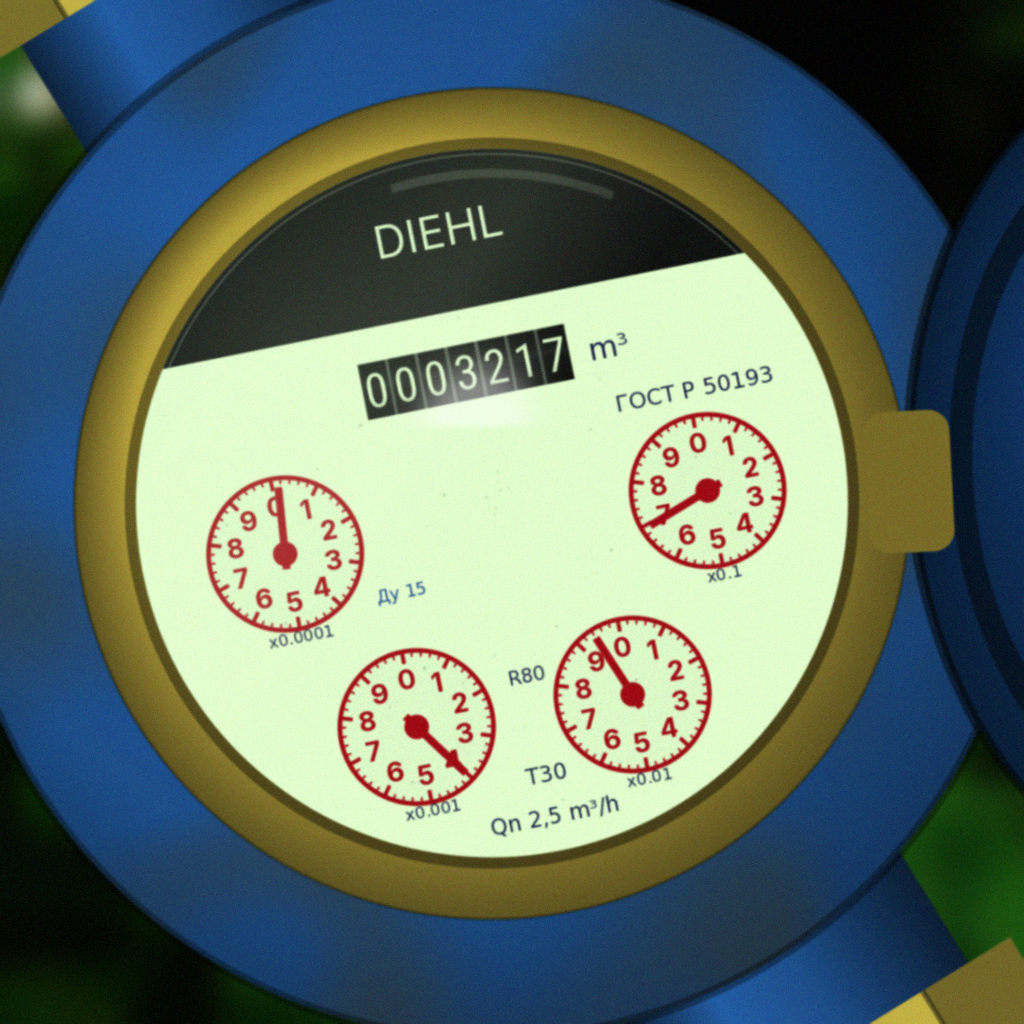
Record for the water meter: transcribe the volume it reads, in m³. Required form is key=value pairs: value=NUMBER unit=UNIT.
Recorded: value=3217.6940 unit=m³
